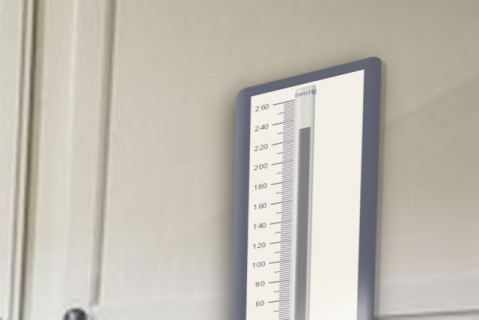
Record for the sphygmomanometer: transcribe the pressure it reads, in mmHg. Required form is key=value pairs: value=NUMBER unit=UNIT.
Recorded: value=230 unit=mmHg
